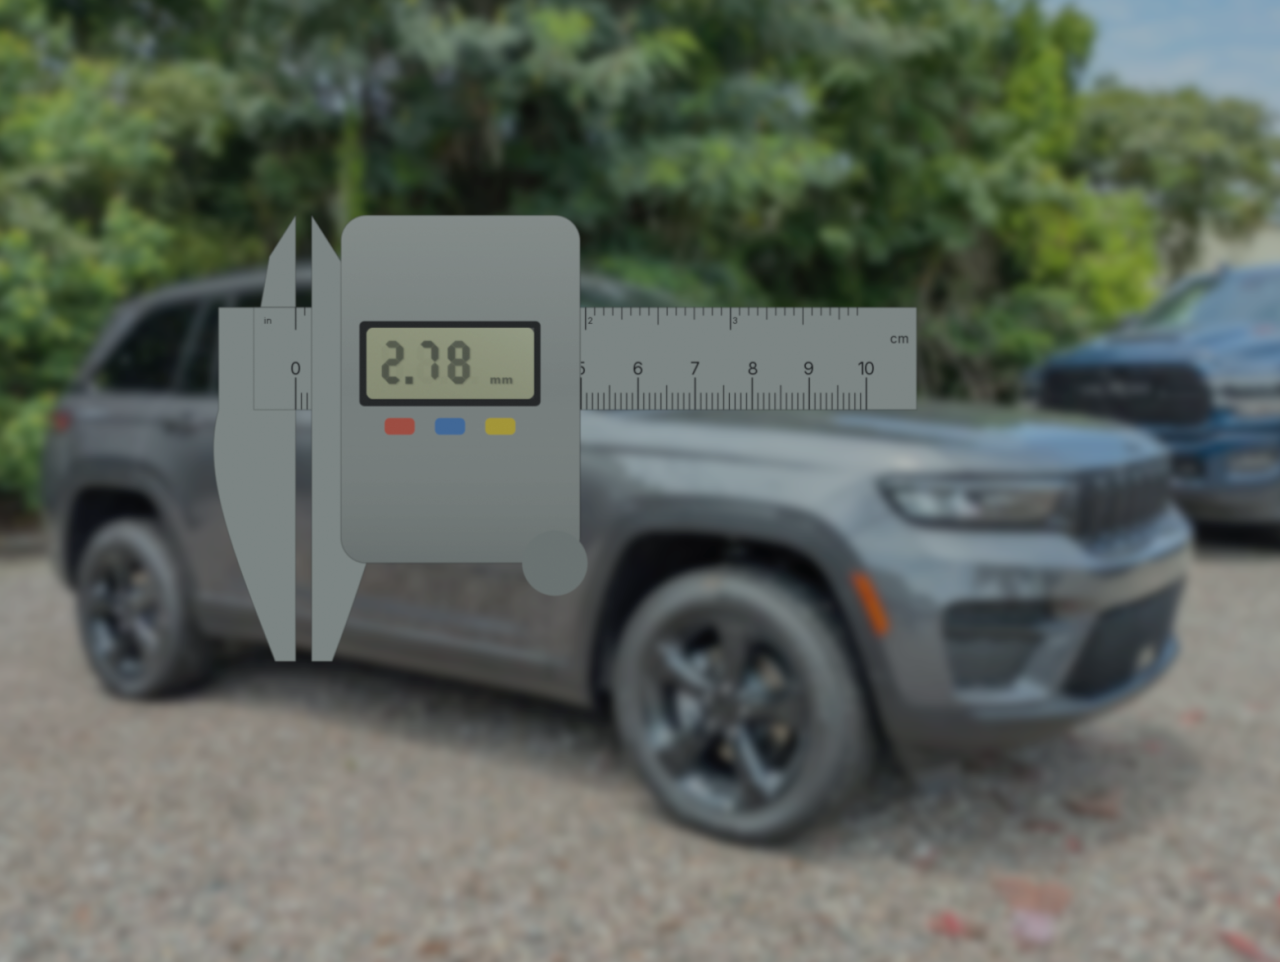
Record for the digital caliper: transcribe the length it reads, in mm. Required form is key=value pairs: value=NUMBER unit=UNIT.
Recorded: value=2.78 unit=mm
